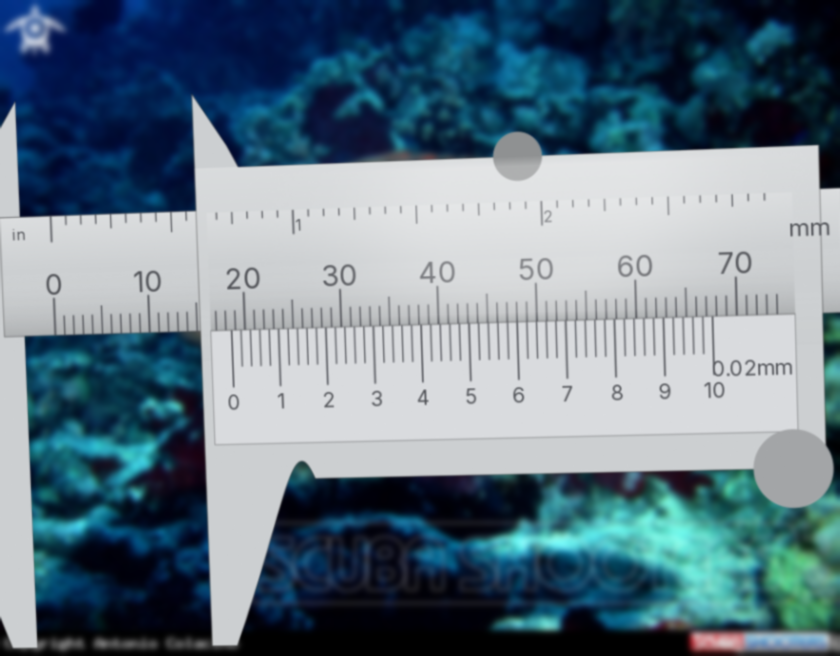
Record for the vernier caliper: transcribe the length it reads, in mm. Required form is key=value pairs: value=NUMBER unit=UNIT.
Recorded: value=18.6 unit=mm
